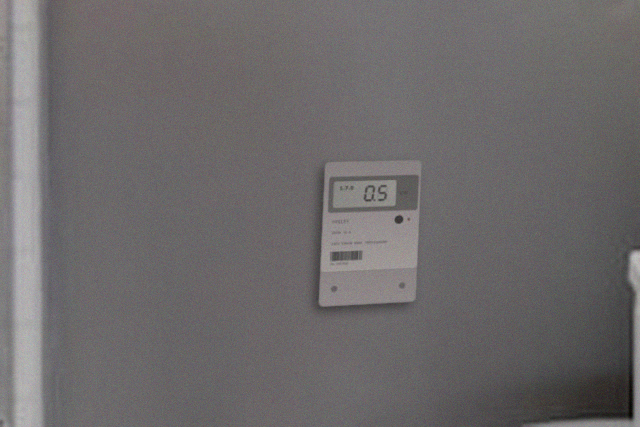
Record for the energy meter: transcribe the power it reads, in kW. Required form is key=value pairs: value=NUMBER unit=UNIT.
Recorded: value=0.5 unit=kW
